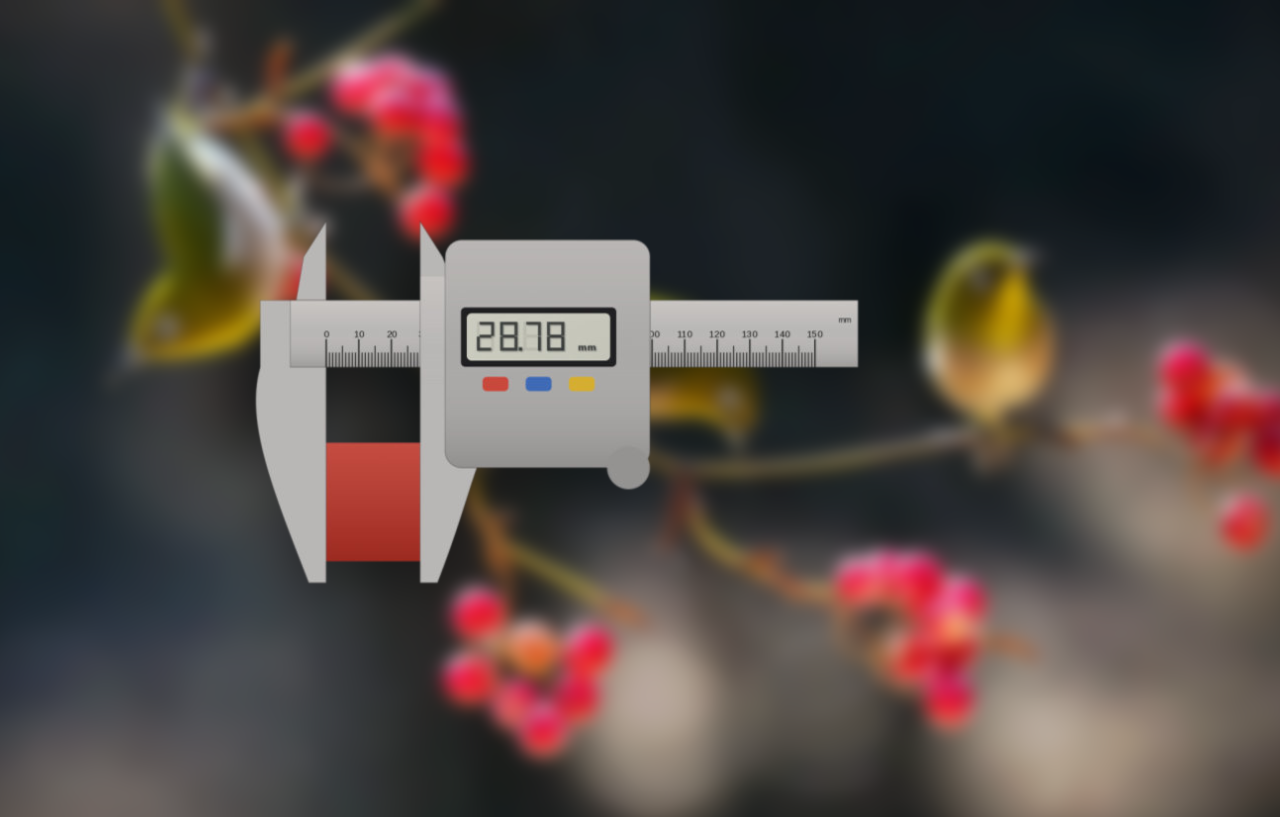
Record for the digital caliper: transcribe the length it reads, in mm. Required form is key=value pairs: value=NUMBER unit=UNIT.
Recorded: value=28.78 unit=mm
